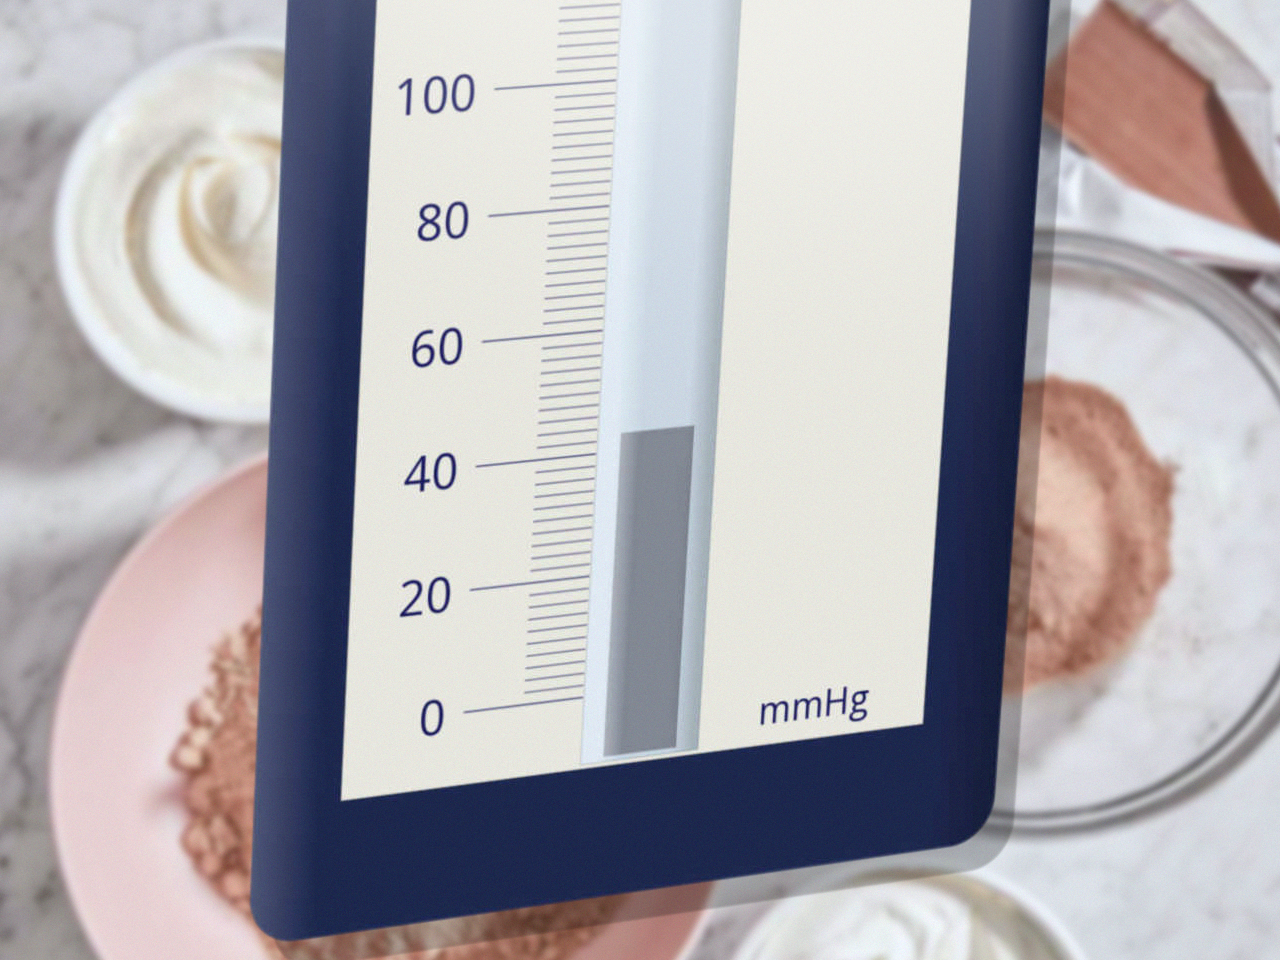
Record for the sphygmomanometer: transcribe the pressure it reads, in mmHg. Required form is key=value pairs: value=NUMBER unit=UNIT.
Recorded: value=43 unit=mmHg
